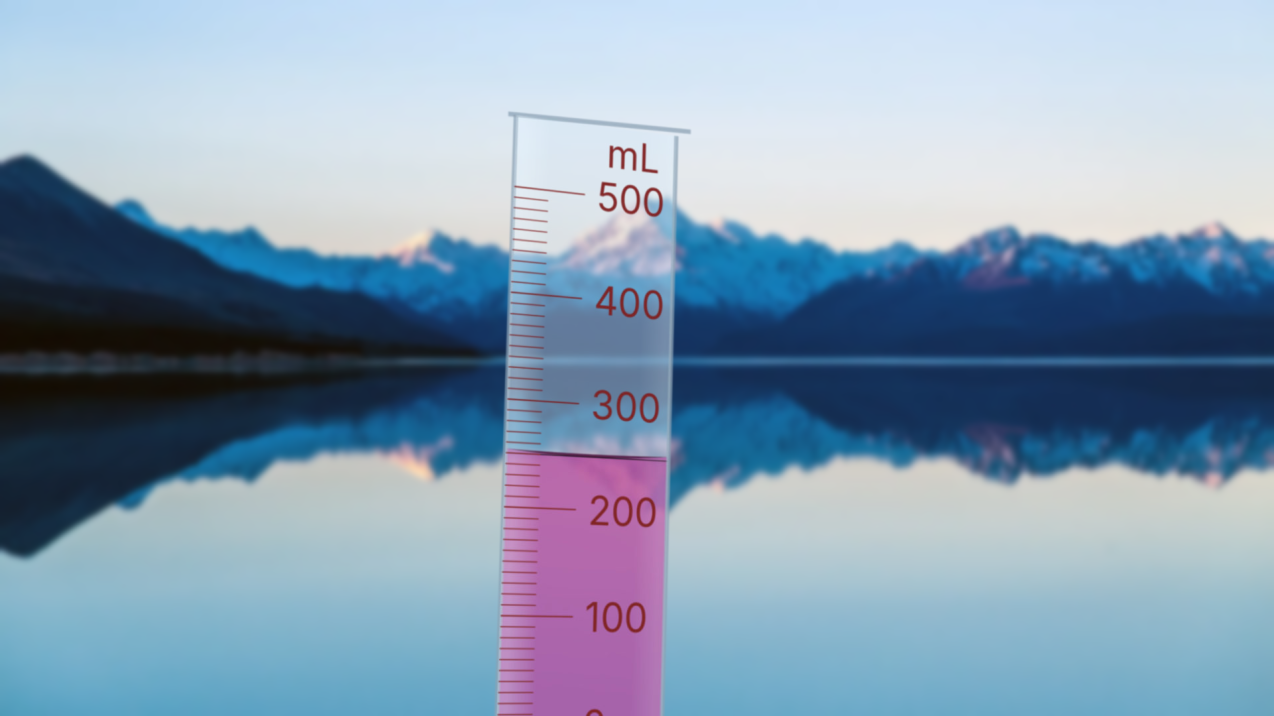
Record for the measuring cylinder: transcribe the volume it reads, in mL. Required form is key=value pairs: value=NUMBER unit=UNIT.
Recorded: value=250 unit=mL
